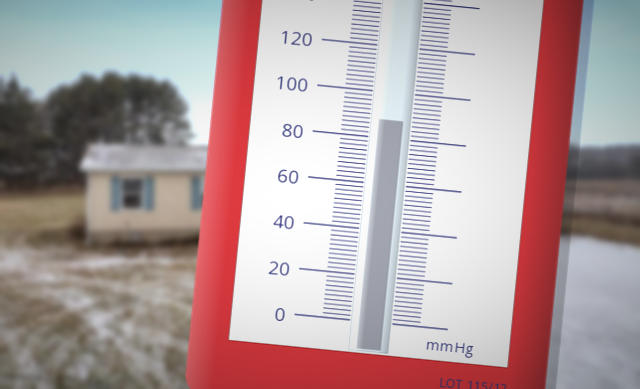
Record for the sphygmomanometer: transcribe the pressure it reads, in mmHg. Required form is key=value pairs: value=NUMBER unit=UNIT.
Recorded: value=88 unit=mmHg
